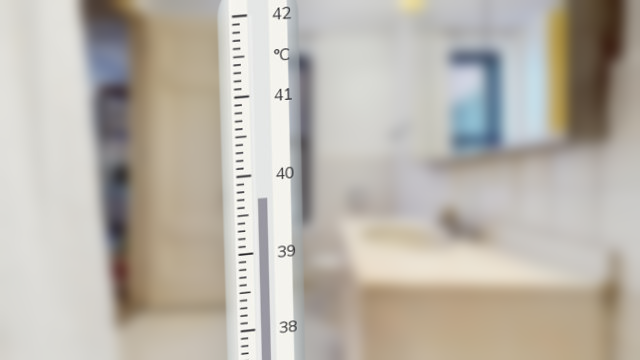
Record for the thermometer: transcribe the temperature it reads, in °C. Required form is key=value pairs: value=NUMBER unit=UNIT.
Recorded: value=39.7 unit=°C
